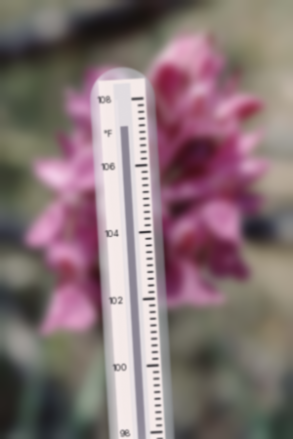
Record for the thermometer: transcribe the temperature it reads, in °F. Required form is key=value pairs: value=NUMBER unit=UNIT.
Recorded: value=107.2 unit=°F
